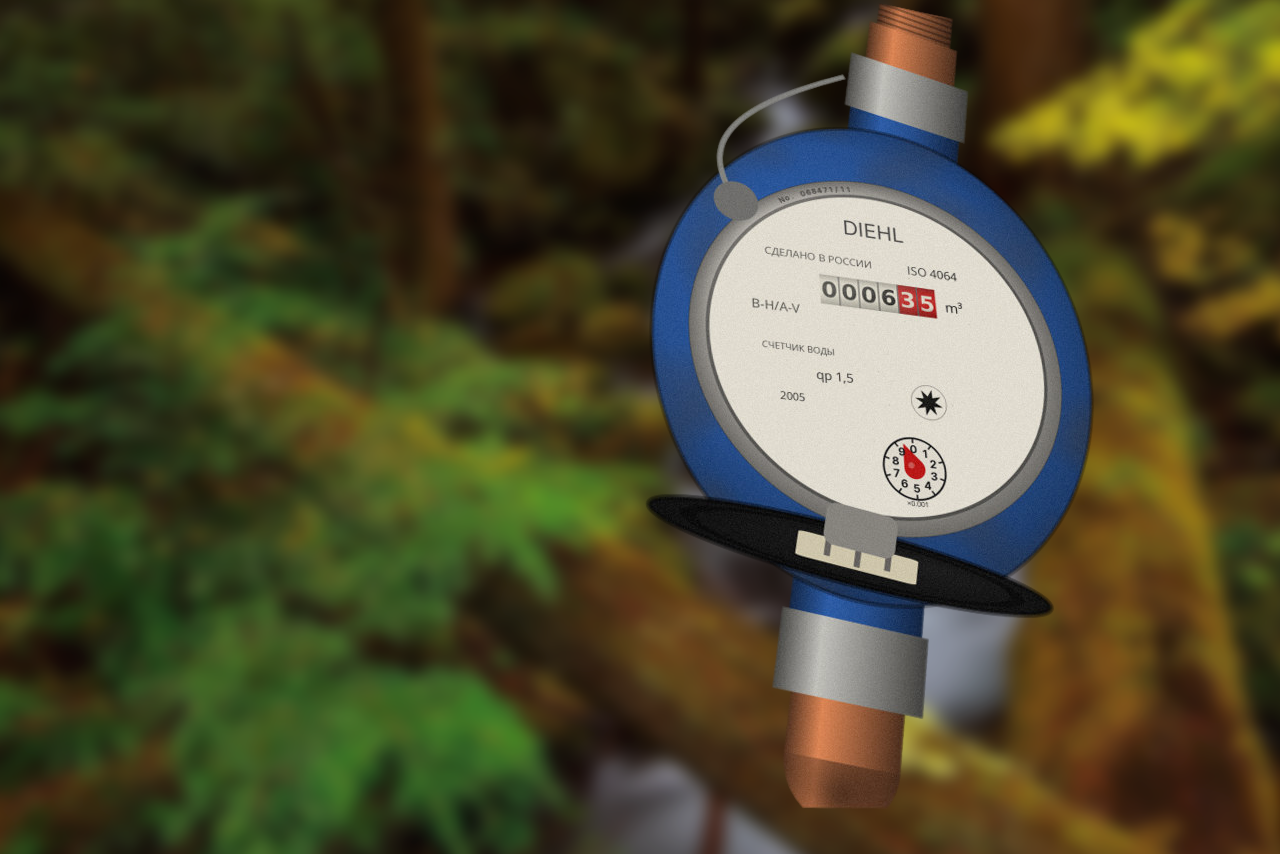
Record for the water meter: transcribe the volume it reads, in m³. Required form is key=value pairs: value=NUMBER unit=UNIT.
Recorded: value=6.349 unit=m³
